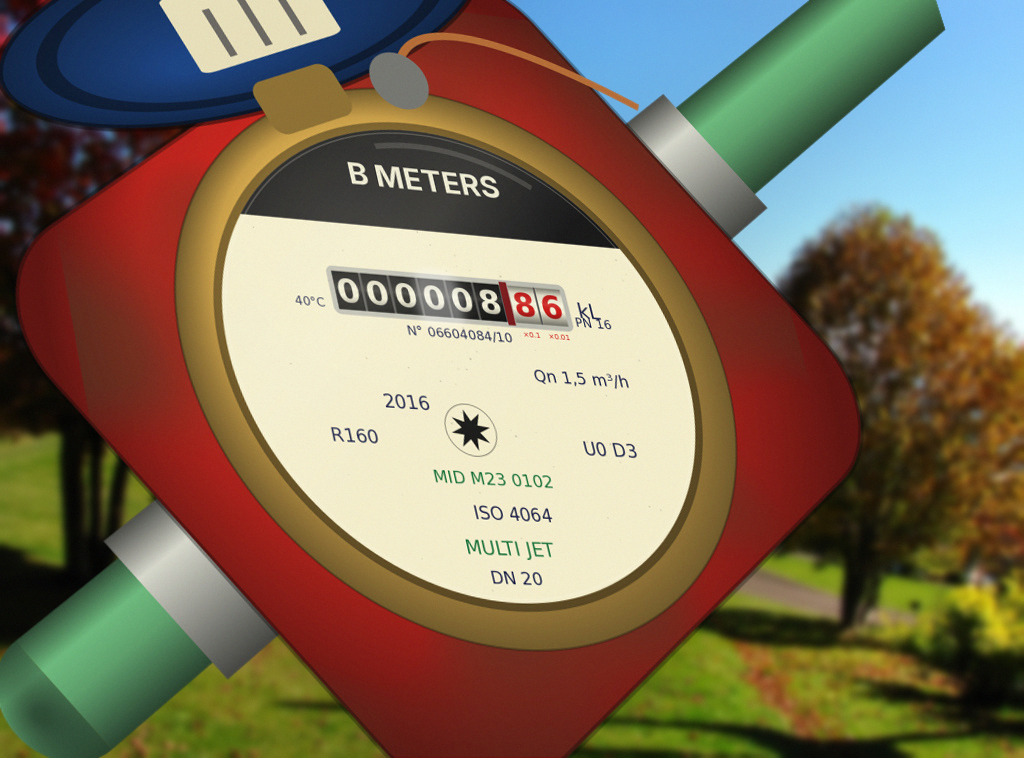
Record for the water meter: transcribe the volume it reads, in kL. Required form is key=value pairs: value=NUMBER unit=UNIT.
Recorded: value=8.86 unit=kL
